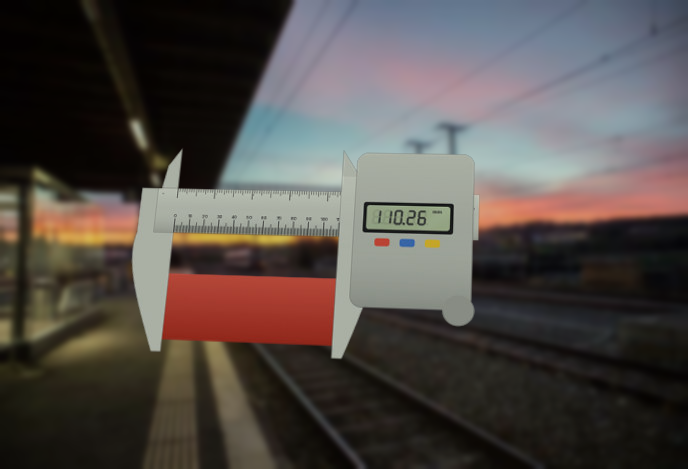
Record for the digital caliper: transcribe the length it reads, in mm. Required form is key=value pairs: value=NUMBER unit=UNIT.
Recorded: value=110.26 unit=mm
